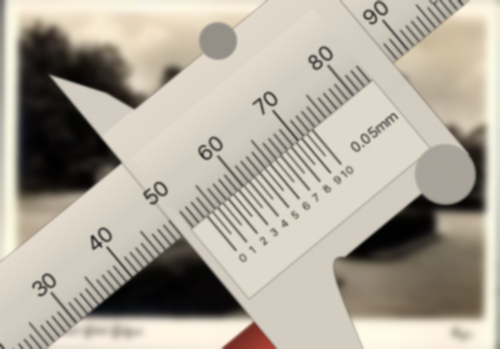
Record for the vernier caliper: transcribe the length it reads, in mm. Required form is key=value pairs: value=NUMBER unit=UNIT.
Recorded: value=53.5 unit=mm
